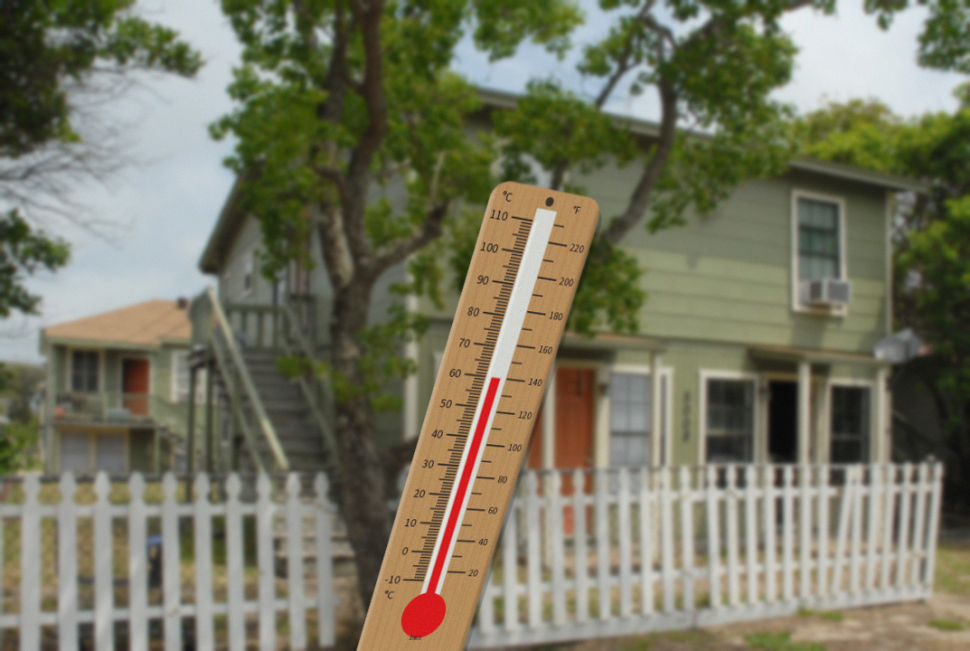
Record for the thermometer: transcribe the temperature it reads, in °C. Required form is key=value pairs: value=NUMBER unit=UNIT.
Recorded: value=60 unit=°C
